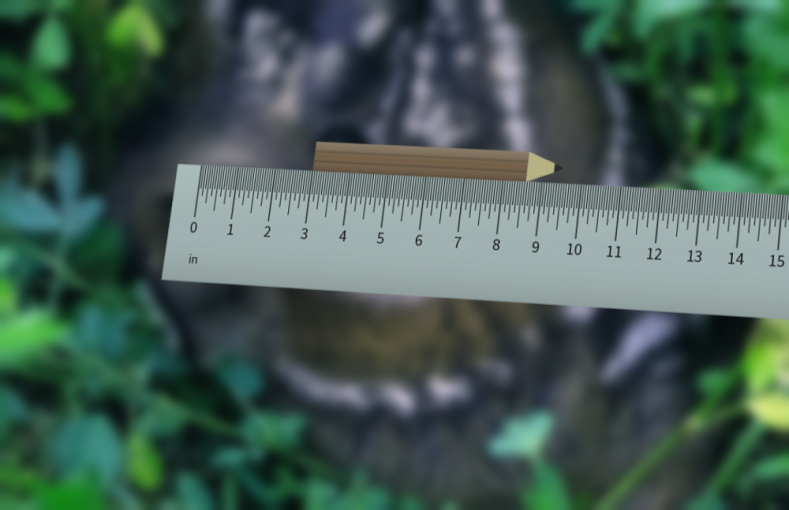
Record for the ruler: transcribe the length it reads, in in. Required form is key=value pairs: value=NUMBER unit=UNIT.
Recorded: value=6.5 unit=in
